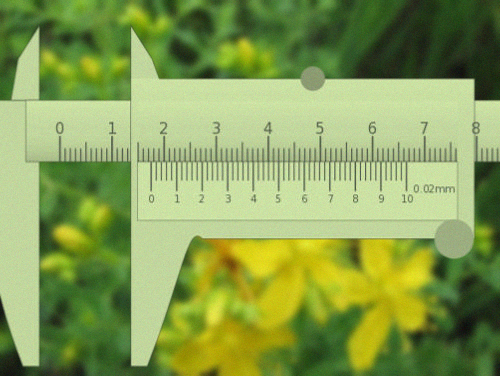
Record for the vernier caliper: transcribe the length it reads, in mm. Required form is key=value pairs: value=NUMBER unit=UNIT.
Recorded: value=17.5 unit=mm
